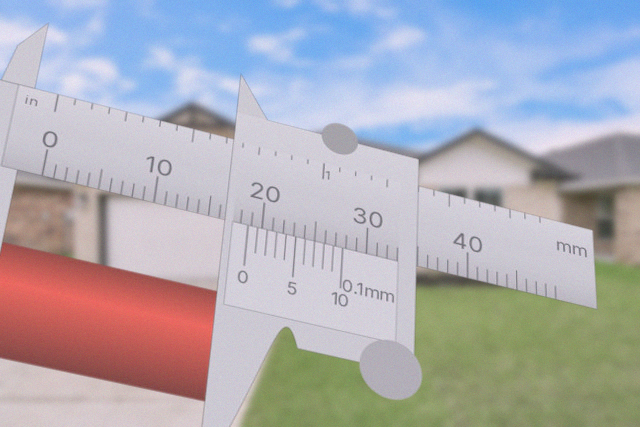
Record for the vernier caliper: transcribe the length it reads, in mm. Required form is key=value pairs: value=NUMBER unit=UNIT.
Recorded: value=18.7 unit=mm
